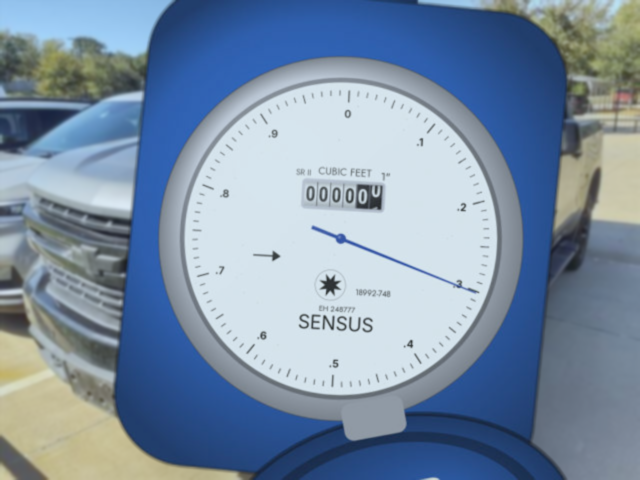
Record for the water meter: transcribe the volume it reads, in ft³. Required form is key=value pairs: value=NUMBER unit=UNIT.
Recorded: value=0.30 unit=ft³
